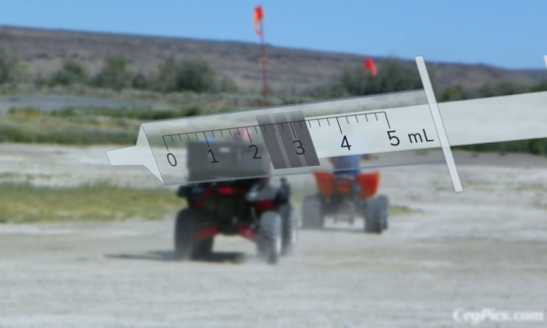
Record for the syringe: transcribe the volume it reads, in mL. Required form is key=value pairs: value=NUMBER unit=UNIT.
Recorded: value=2.3 unit=mL
